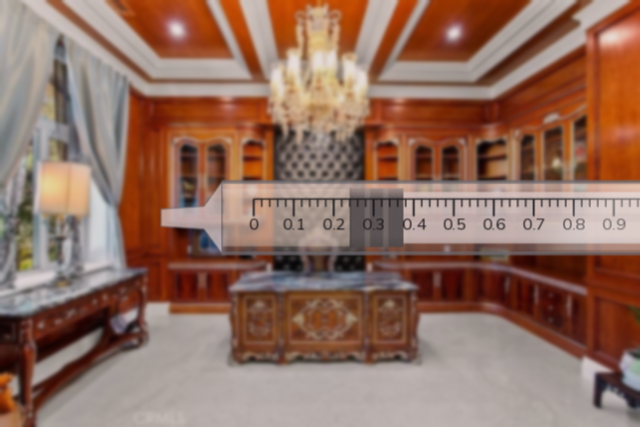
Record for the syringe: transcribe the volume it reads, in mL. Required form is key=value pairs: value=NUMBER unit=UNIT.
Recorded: value=0.24 unit=mL
